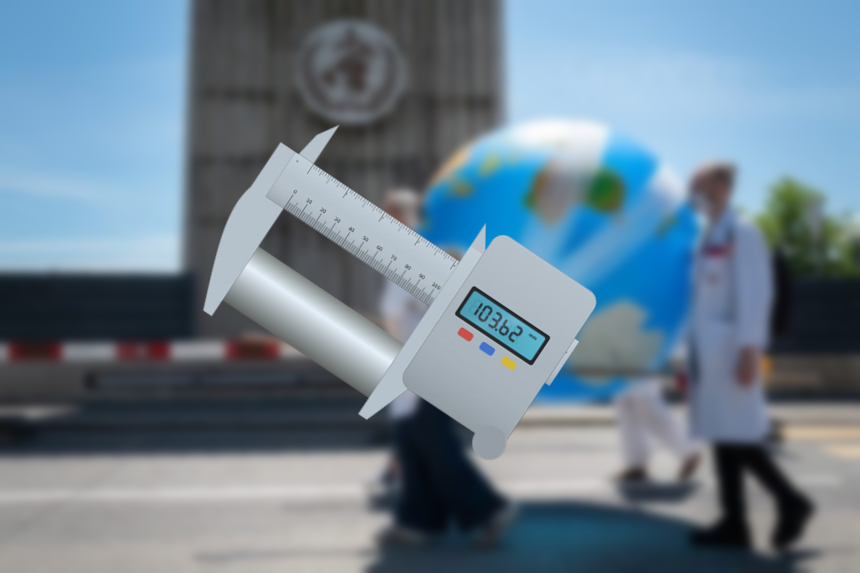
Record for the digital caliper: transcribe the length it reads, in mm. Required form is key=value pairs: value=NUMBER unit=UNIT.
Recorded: value=103.62 unit=mm
